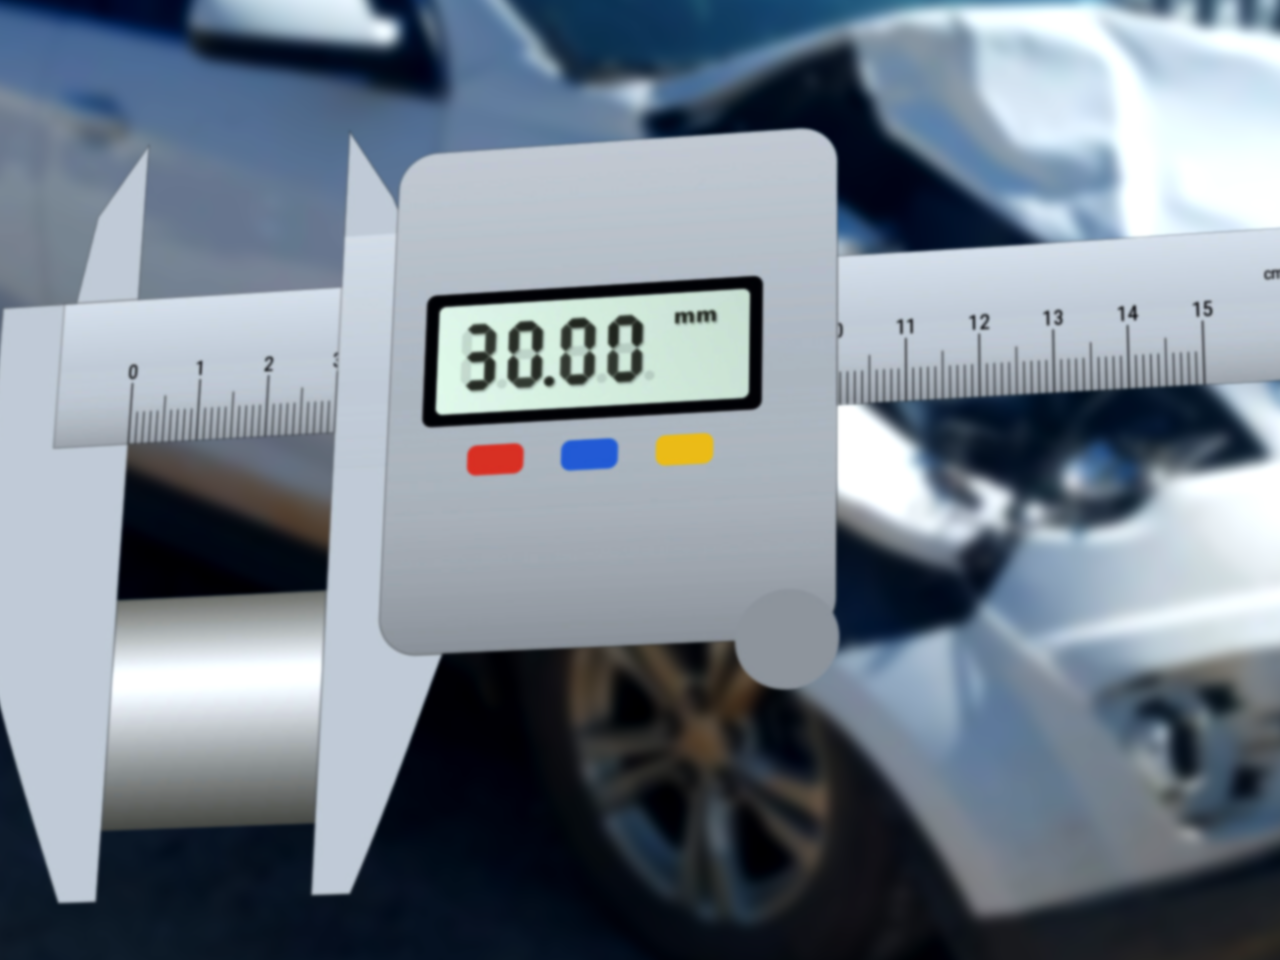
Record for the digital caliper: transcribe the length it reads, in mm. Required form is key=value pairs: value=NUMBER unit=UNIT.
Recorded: value=30.00 unit=mm
